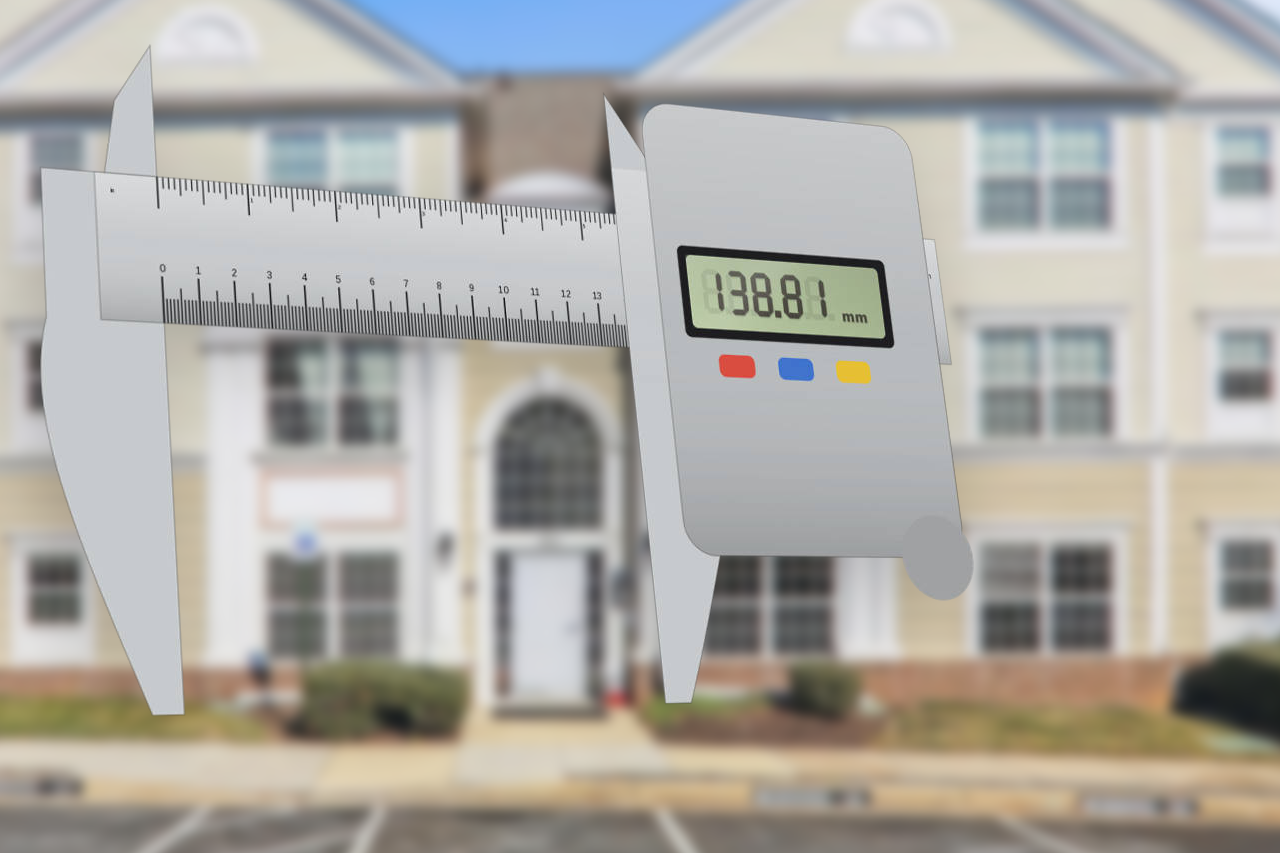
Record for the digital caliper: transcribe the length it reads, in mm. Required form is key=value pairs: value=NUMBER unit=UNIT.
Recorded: value=138.81 unit=mm
